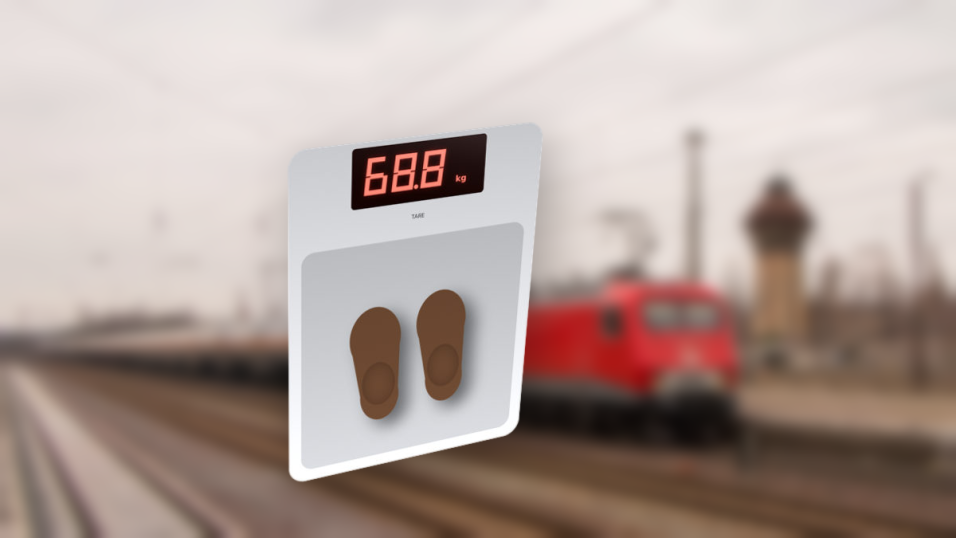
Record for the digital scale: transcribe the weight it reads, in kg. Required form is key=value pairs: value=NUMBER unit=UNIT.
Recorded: value=68.8 unit=kg
